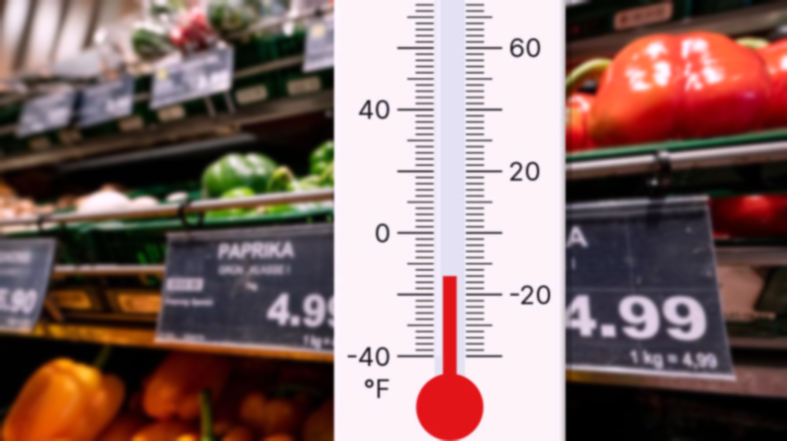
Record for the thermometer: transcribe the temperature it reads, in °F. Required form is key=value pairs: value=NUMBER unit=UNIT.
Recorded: value=-14 unit=°F
